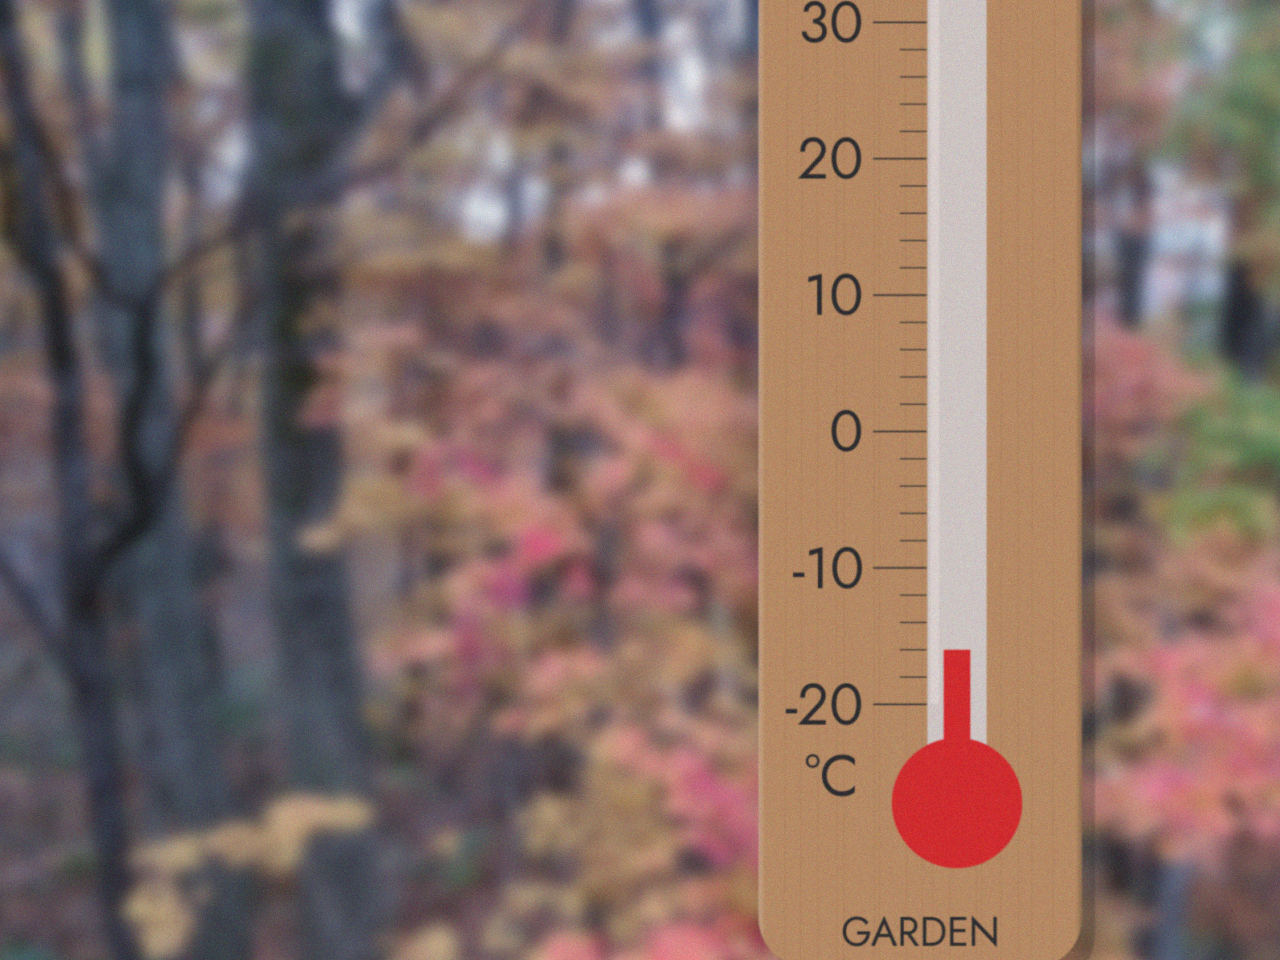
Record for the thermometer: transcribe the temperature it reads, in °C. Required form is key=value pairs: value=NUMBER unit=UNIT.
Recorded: value=-16 unit=°C
